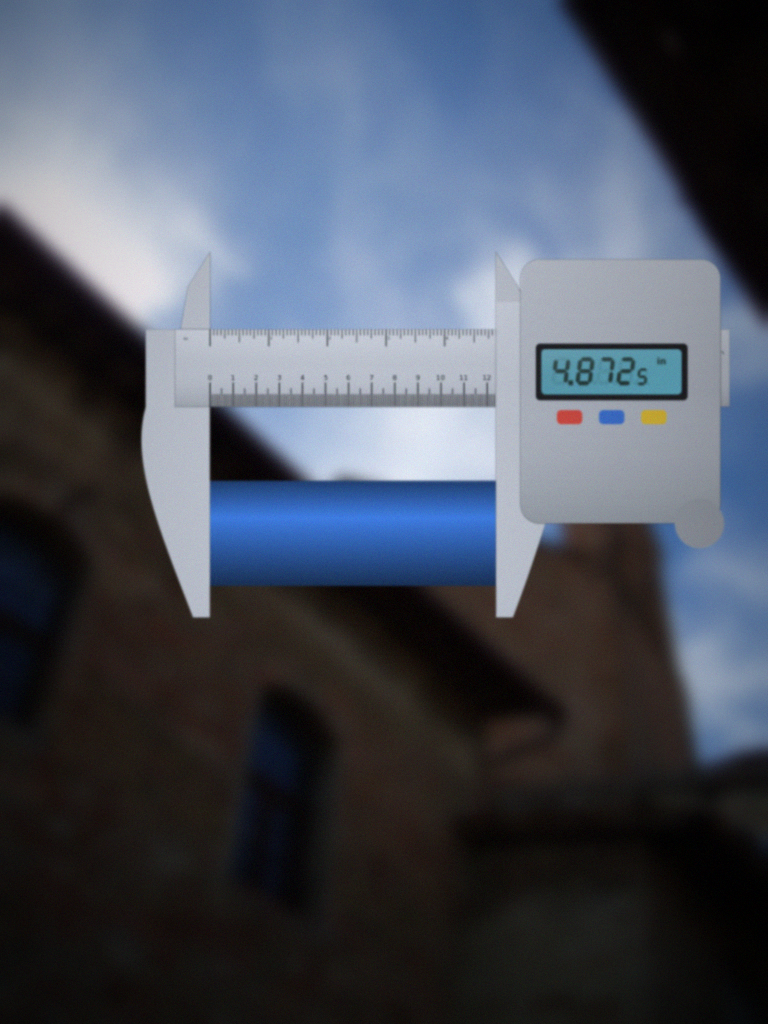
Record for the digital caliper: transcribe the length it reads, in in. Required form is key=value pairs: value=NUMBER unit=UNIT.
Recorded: value=4.8725 unit=in
